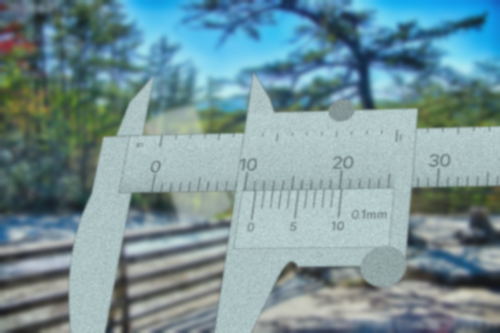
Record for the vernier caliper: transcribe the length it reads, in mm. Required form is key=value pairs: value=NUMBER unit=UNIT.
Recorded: value=11.2 unit=mm
